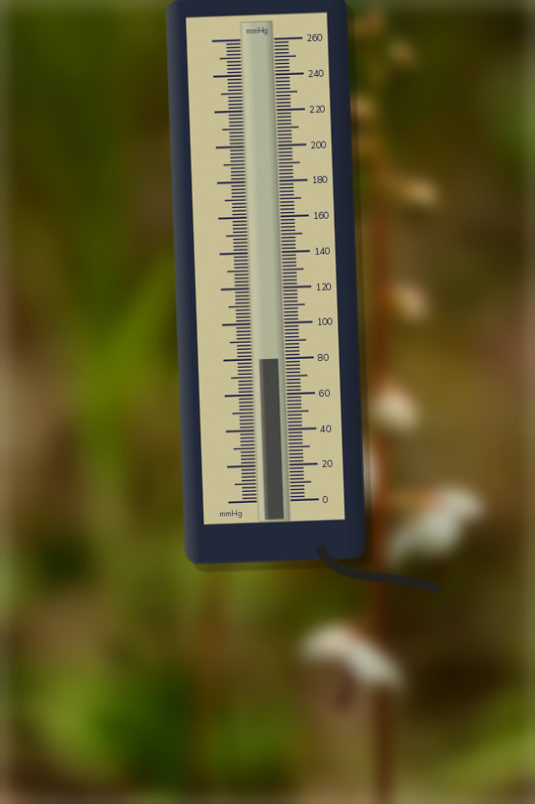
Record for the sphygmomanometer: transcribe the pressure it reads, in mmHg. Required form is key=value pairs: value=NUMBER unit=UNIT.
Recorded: value=80 unit=mmHg
